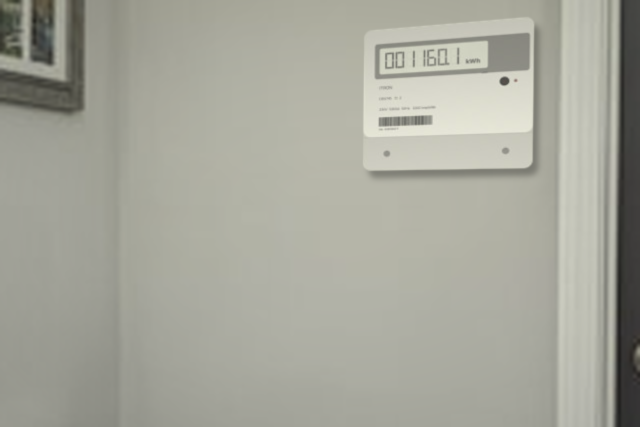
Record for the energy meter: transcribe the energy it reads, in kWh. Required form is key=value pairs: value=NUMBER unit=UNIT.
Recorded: value=1160.1 unit=kWh
